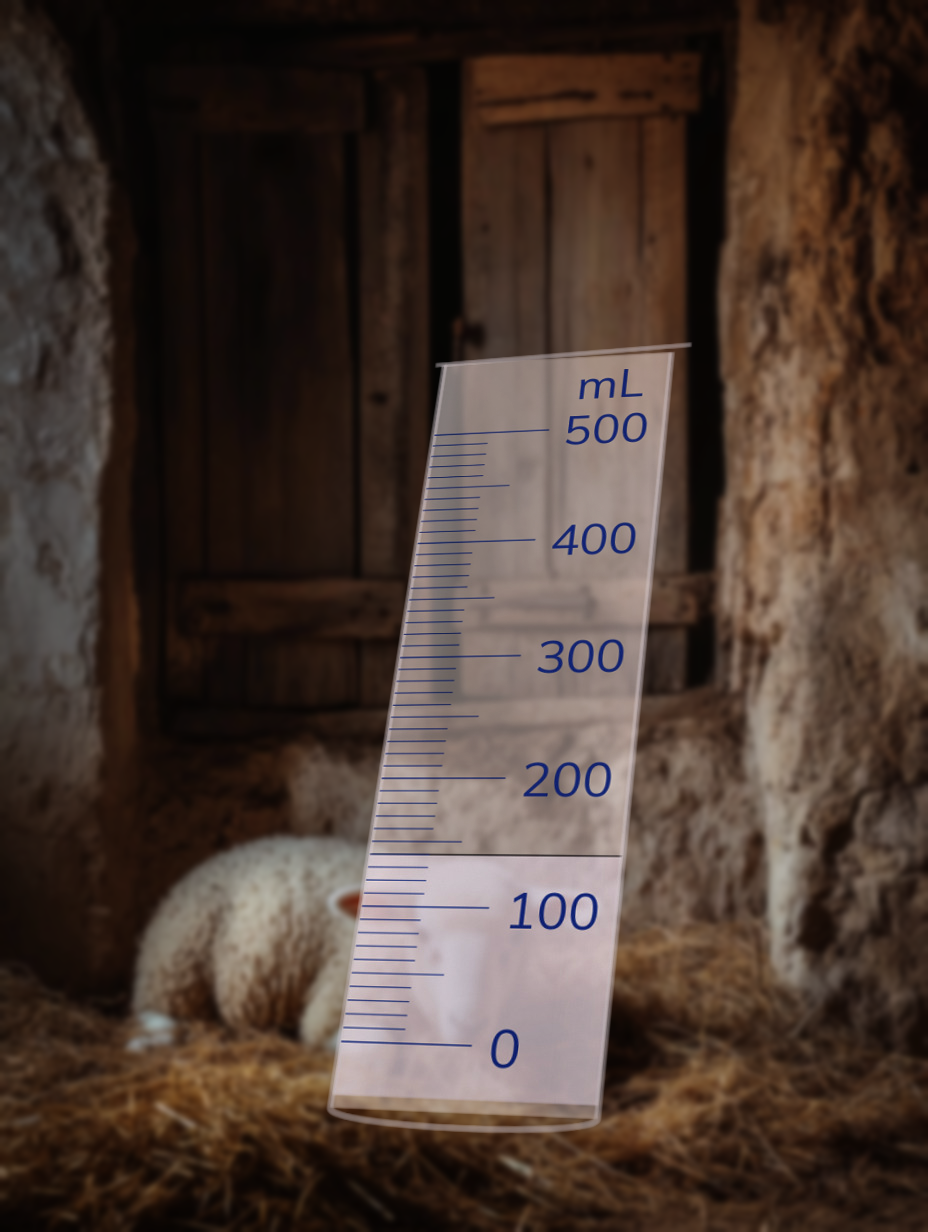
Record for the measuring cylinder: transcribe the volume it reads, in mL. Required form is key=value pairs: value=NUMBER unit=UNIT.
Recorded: value=140 unit=mL
